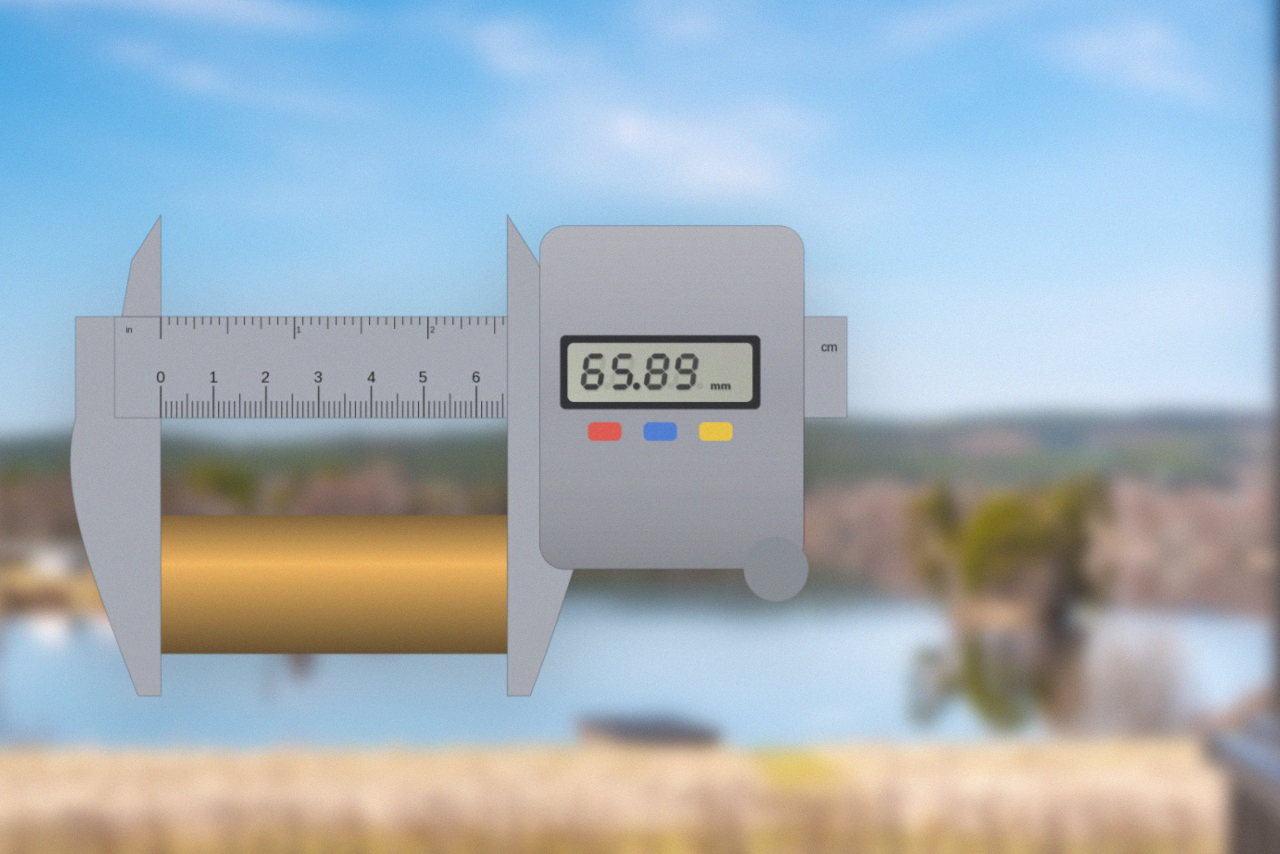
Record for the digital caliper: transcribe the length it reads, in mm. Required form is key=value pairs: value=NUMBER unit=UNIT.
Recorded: value=65.89 unit=mm
